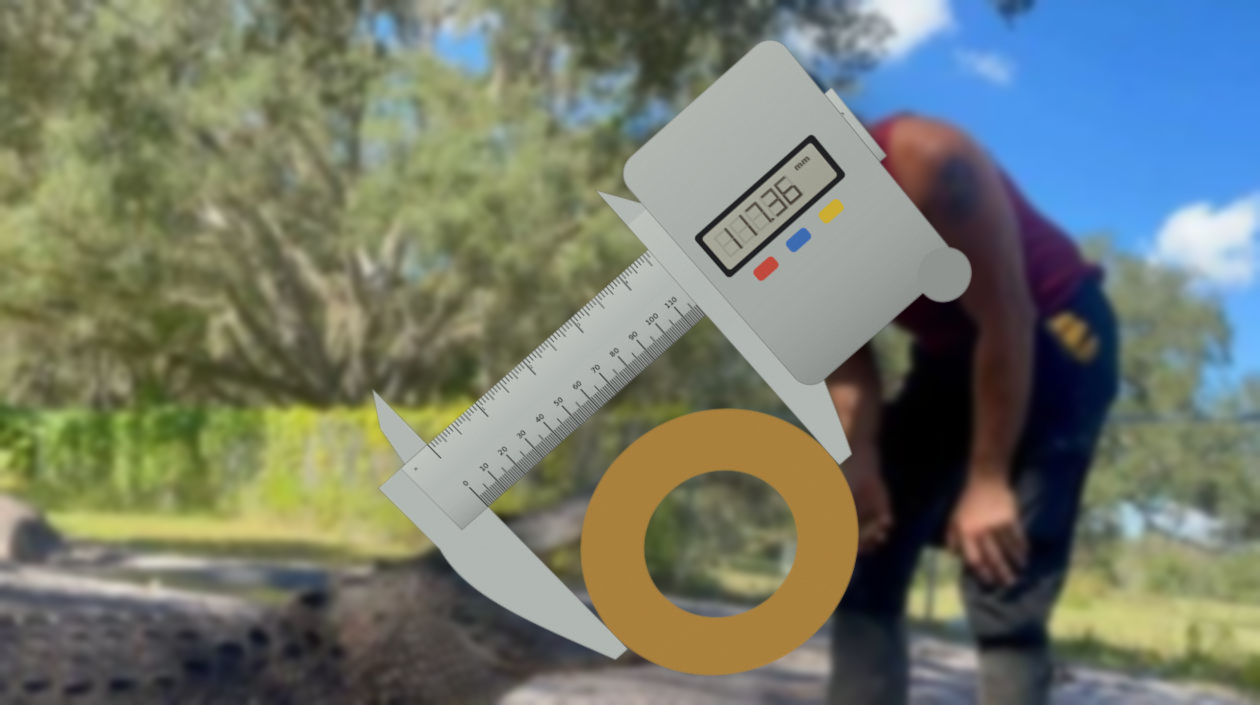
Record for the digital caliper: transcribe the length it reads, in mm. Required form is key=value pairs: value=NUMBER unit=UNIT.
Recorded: value=117.36 unit=mm
